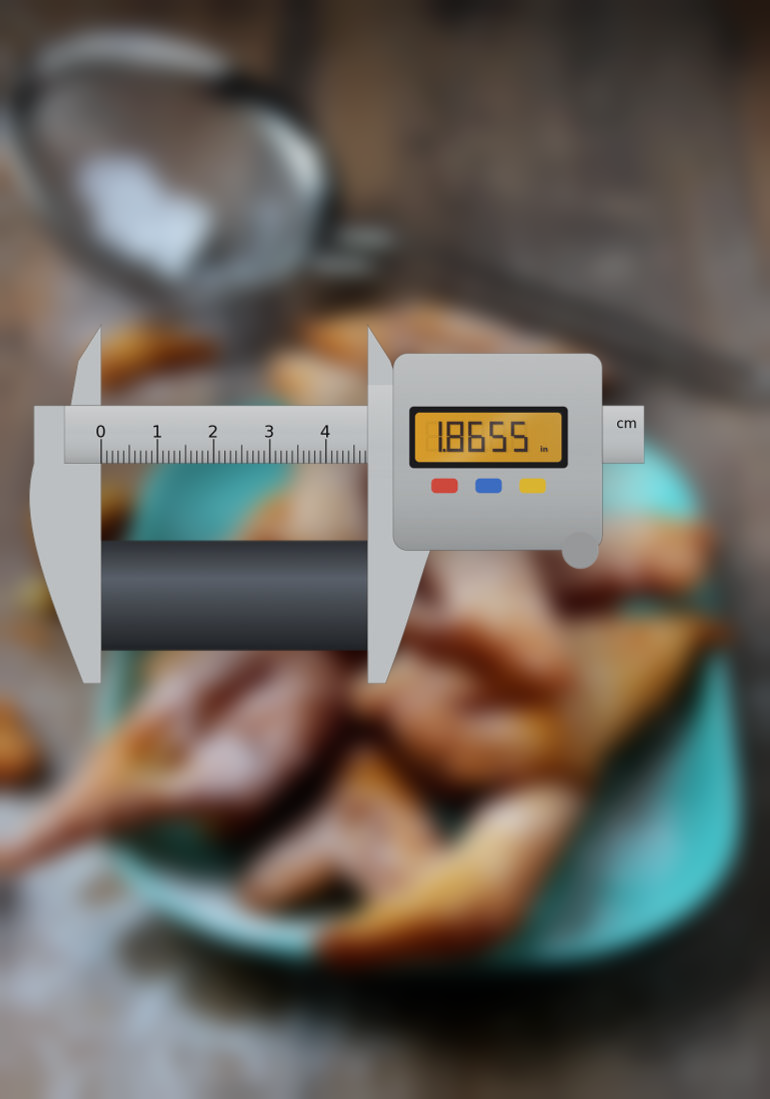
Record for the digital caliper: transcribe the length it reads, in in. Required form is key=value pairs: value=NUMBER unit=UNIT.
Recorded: value=1.8655 unit=in
